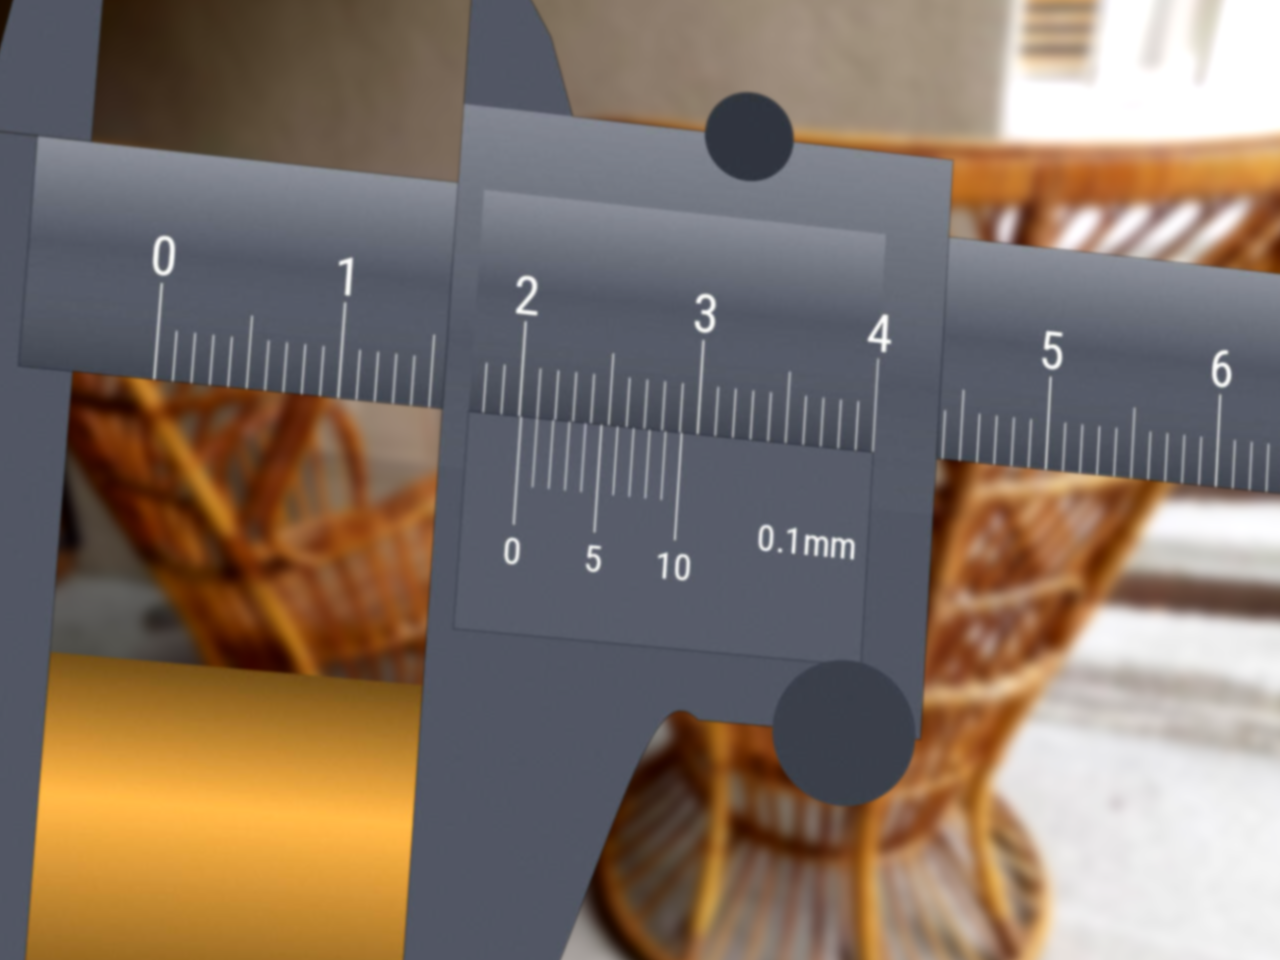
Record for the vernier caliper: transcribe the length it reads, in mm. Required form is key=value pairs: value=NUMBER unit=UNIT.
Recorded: value=20.1 unit=mm
